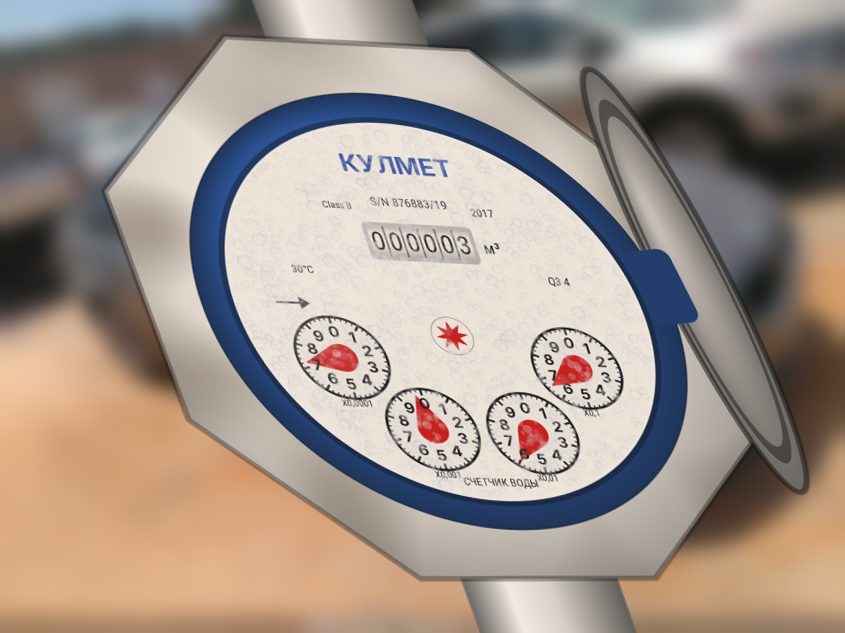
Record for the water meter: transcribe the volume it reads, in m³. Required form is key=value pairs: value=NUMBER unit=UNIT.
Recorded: value=3.6597 unit=m³
